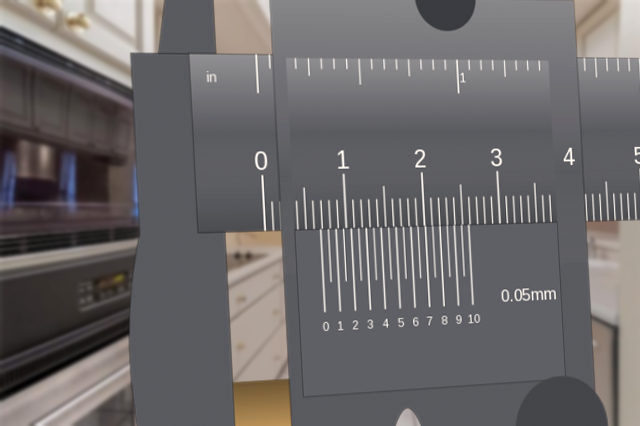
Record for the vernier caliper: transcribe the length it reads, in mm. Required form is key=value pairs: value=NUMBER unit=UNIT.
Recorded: value=6.8 unit=mm
